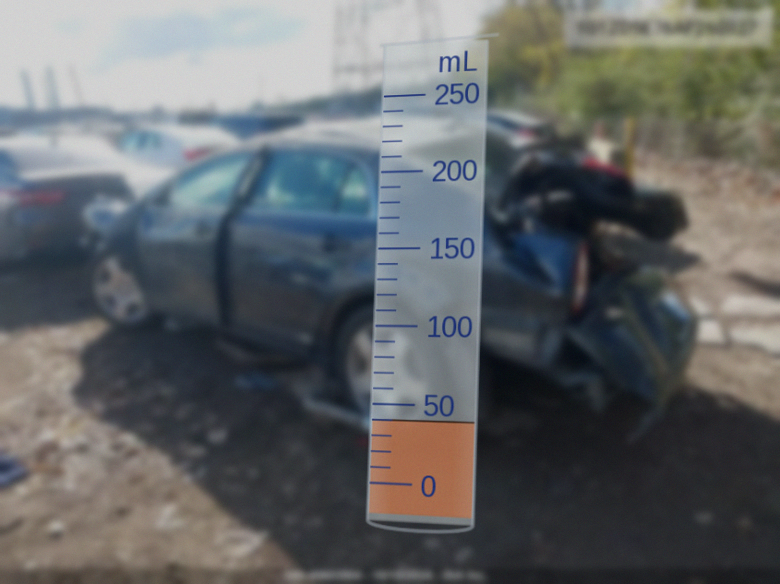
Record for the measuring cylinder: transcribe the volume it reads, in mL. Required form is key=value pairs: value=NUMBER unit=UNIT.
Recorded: value=40 unit=mL
